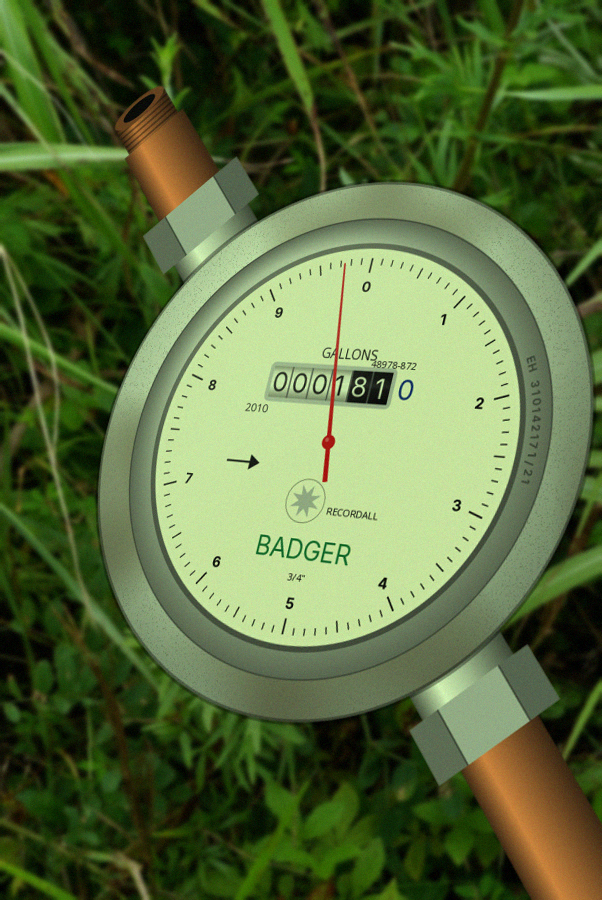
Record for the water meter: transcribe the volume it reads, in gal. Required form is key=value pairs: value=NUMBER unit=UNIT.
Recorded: value=1809.7 unit=gal
